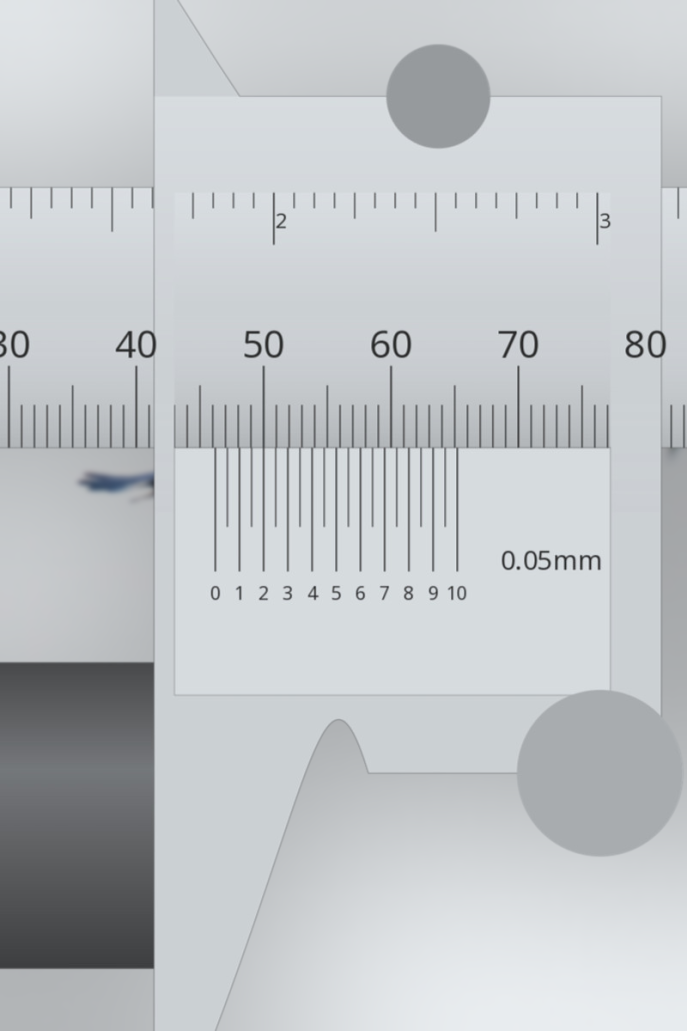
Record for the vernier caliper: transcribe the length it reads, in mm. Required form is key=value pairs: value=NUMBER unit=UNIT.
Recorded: value=46.2 unit=mm
